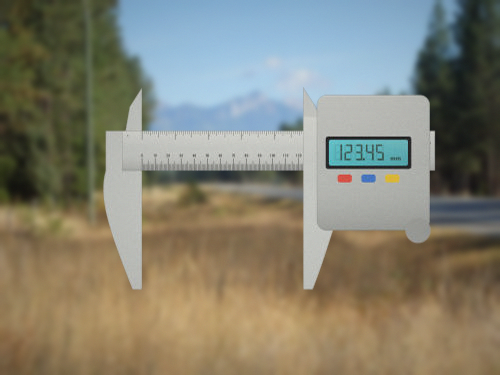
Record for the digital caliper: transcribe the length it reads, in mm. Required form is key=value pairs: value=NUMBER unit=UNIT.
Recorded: value=123.45 unit=mm
